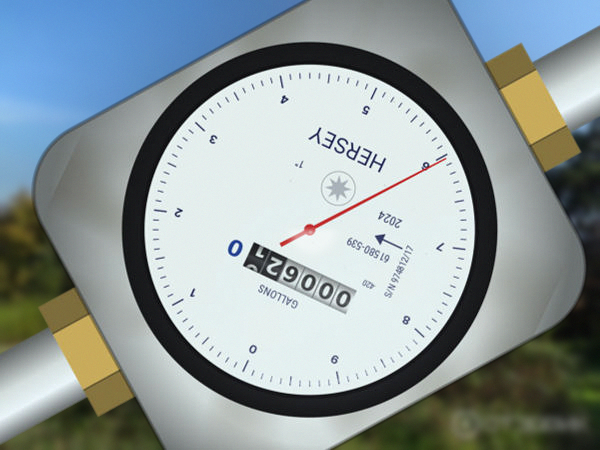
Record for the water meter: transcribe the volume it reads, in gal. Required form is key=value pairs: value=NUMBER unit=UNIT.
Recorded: value=6206.0 unit=gal
